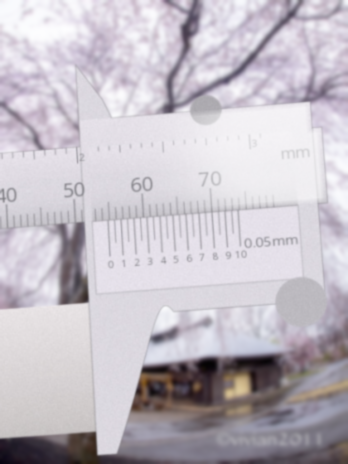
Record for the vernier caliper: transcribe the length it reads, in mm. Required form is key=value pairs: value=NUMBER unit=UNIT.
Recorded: value=54.8 unit=mm
